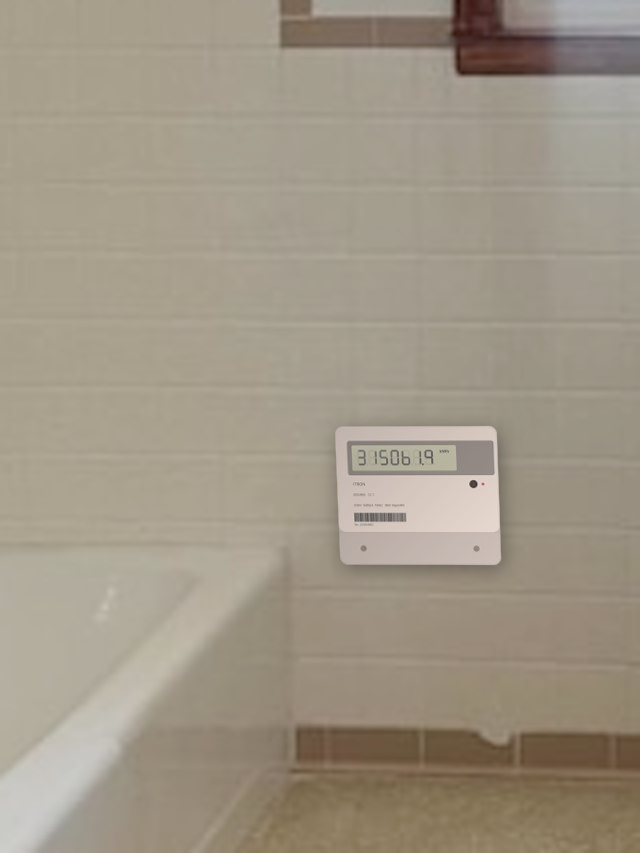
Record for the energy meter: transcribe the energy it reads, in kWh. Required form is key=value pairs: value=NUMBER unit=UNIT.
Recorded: value=315061.9 unit=kWh
